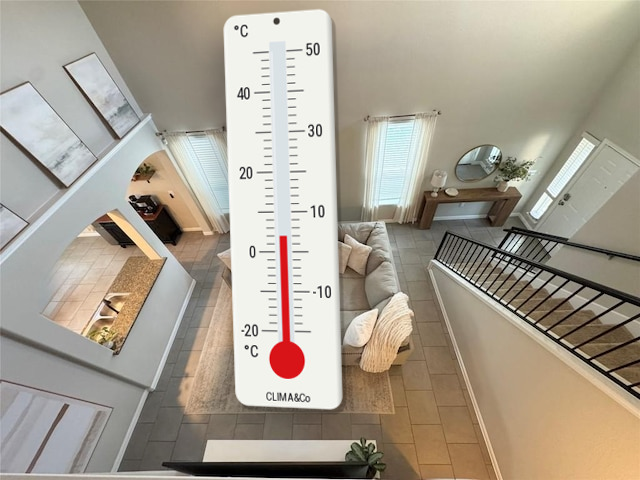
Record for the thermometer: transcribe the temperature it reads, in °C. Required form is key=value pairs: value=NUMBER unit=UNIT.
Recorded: value=4 unit=°C
